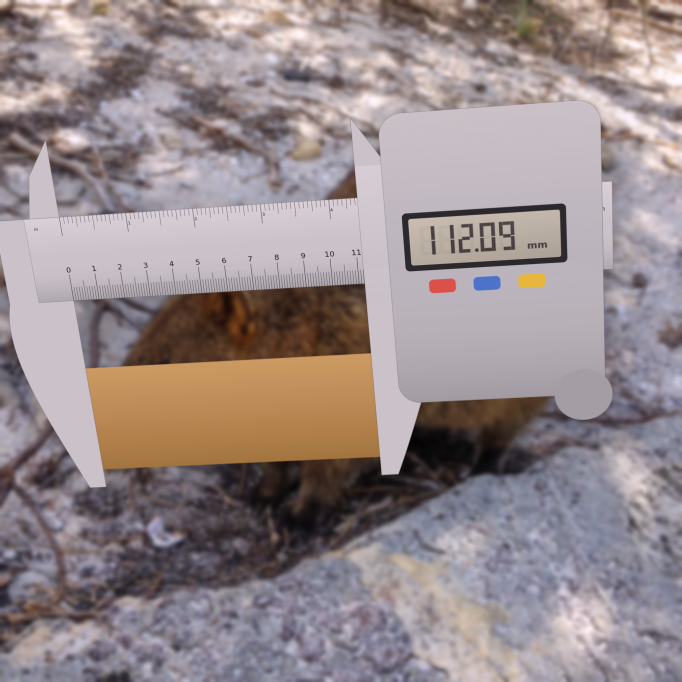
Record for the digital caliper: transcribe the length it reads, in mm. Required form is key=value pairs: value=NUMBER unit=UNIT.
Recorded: value=112.09 unit=mm
